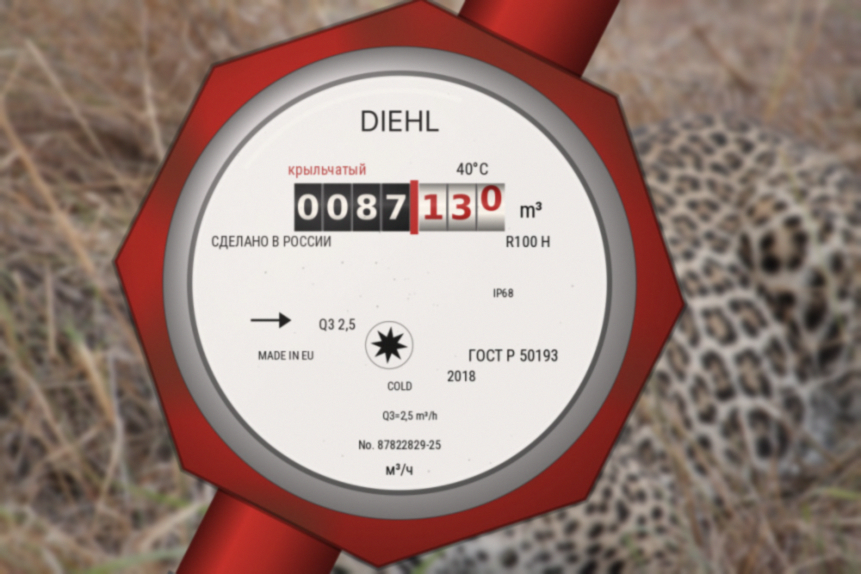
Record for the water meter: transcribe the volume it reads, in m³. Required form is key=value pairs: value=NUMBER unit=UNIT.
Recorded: value=87.130 unit=m³
